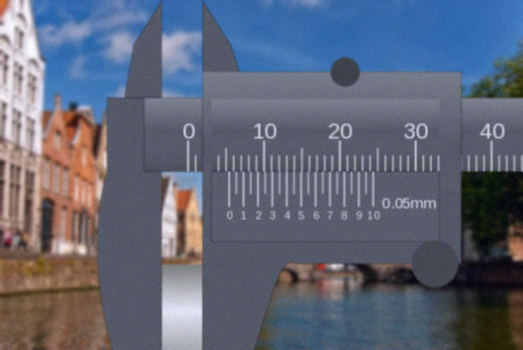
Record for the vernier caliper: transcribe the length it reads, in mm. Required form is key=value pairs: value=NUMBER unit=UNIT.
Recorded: value=5.4 unit=mm
